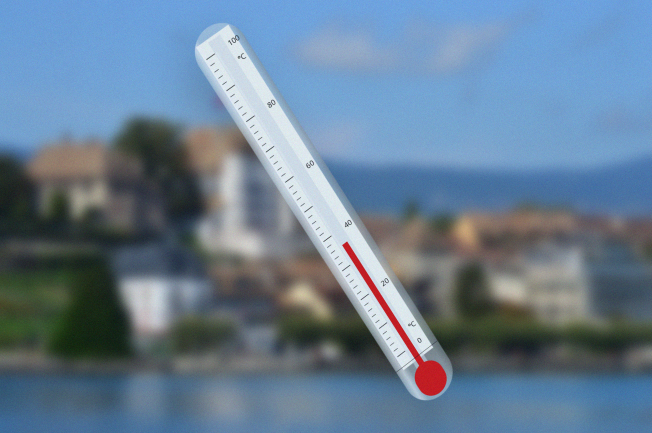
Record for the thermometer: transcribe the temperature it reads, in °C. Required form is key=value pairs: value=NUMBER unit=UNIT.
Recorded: value=36 unit=°C
